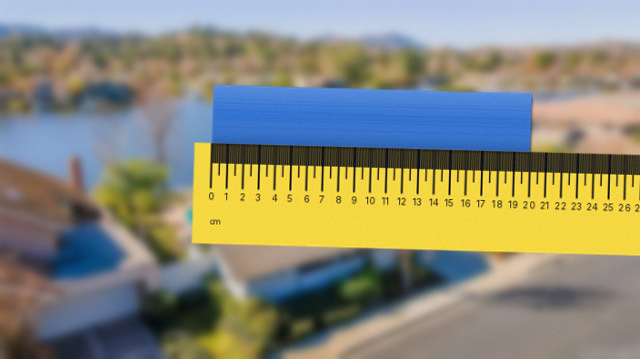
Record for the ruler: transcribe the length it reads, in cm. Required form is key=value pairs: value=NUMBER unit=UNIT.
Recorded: value=20 unit=cm
